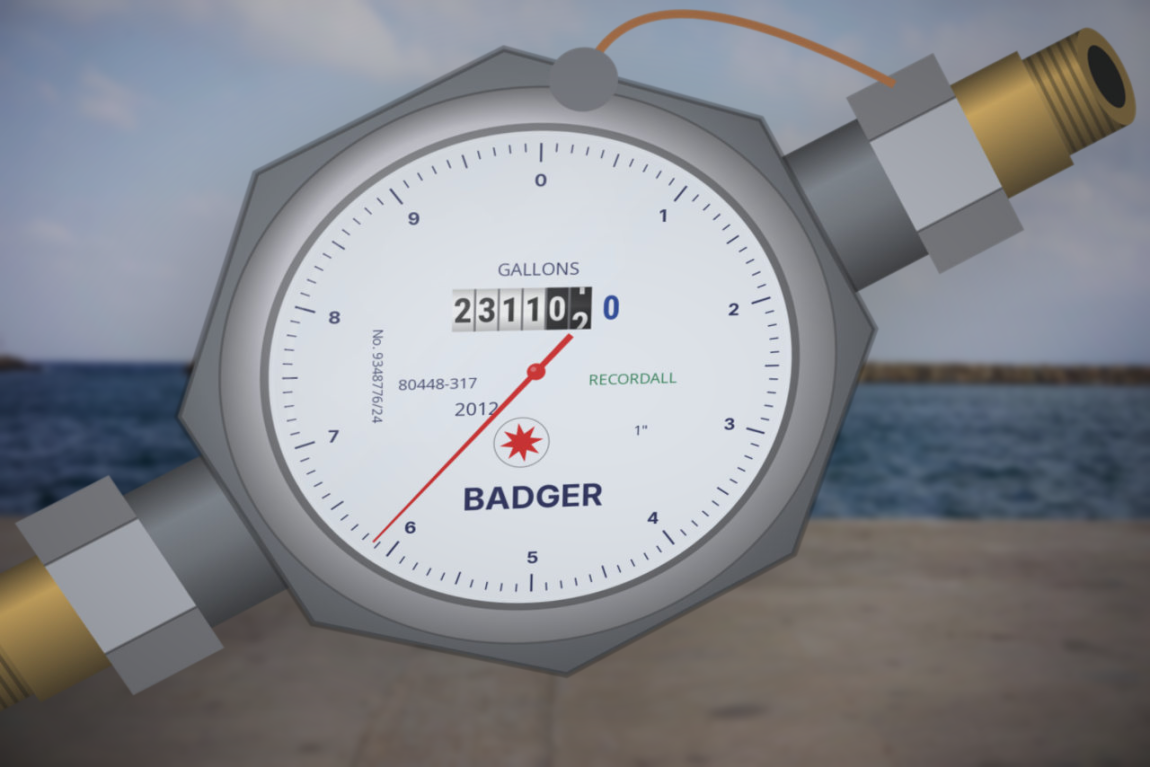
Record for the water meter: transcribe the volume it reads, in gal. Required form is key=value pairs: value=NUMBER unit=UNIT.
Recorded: value=2311016.1 unit=gal
